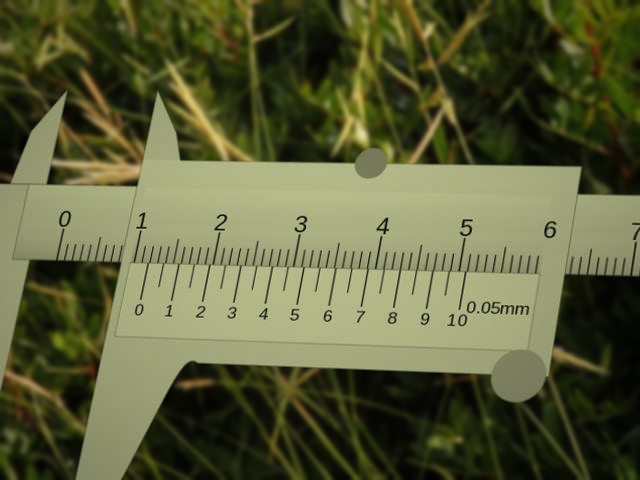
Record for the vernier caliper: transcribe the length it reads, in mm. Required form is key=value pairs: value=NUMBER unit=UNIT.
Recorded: value=11.8 unit=mm
